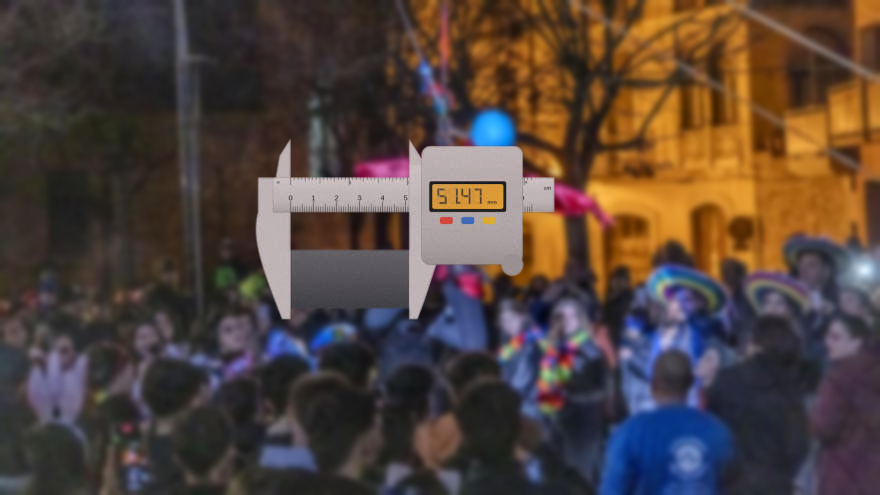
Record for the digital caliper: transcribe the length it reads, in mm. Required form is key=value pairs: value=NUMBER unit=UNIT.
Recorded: value=51.47 unit=mm
